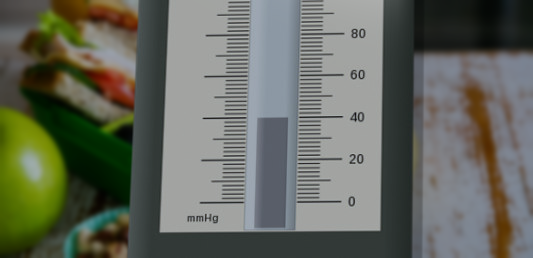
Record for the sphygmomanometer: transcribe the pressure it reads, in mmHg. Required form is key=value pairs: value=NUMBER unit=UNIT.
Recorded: value=40 unit=mmHg
